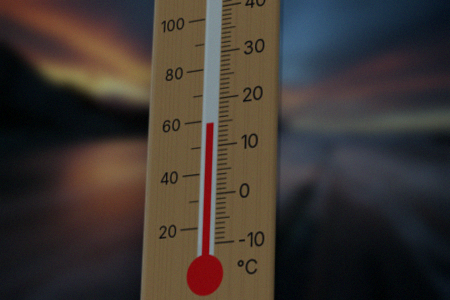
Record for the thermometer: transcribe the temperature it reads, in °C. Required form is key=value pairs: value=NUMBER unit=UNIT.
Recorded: value=15 unit=°C
